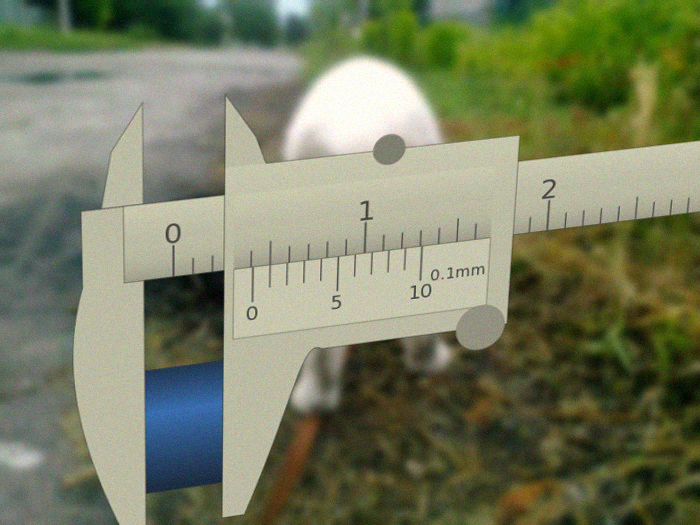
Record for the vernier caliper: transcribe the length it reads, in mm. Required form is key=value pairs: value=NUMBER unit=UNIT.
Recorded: value=4.1 unit=mm
